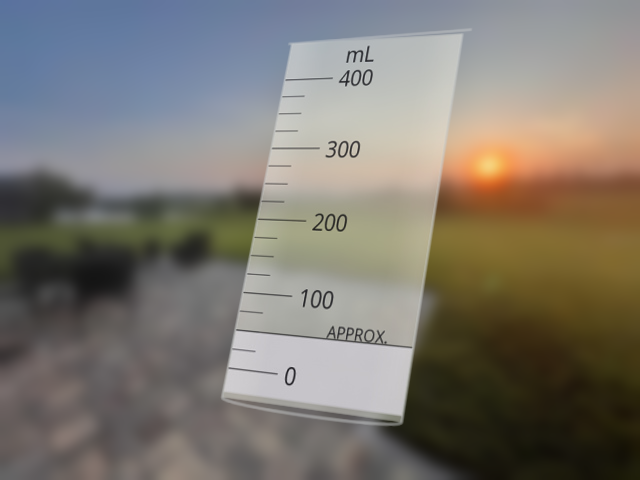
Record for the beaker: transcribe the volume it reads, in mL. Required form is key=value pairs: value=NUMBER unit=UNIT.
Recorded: value=50 unit=mL
